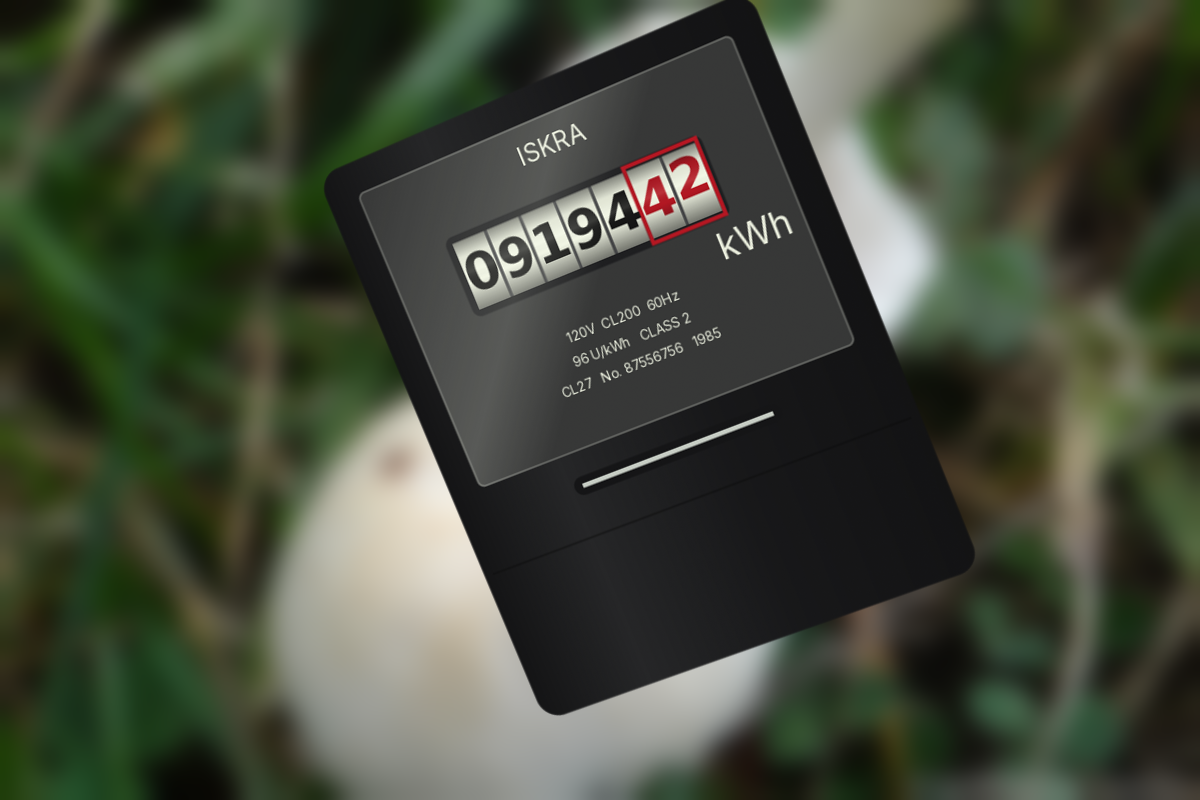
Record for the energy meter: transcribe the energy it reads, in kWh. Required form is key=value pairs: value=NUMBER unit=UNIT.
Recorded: value=9194.42 unit=kWh
